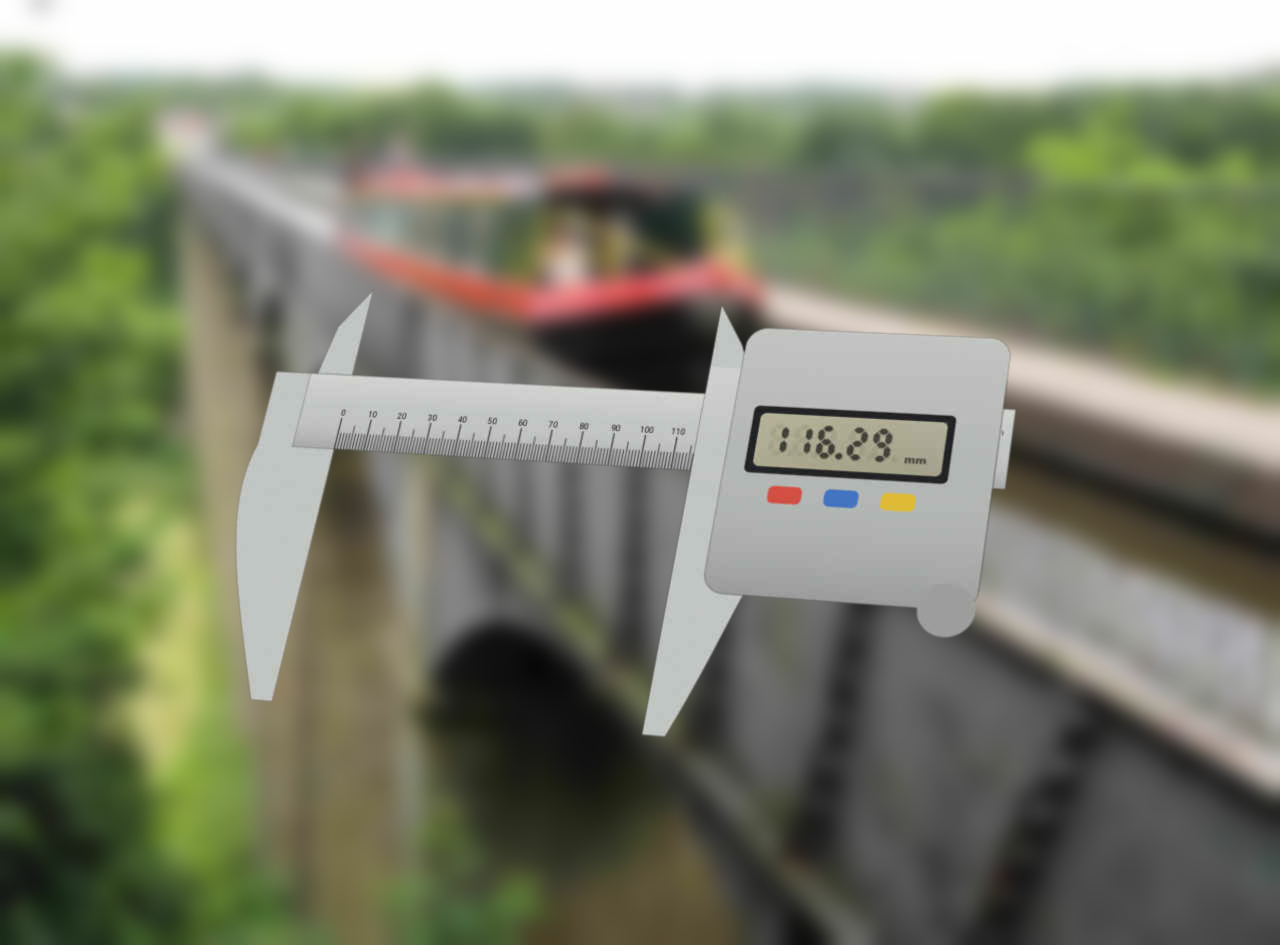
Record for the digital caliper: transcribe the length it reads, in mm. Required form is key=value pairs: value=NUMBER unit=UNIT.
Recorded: value=116.29 unit=mm
